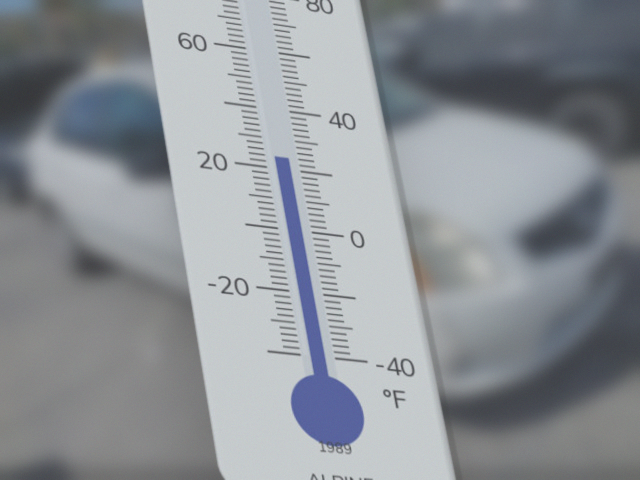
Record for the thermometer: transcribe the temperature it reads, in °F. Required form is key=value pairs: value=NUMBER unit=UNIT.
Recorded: value=24 unit=°F
